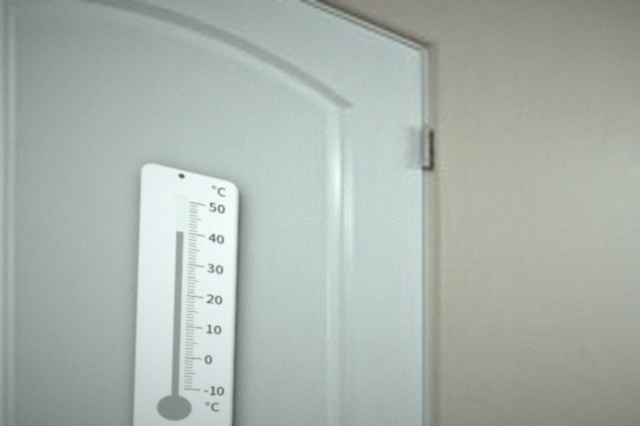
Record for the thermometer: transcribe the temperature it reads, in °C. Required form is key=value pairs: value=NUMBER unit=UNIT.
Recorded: value=40 unit=°C
